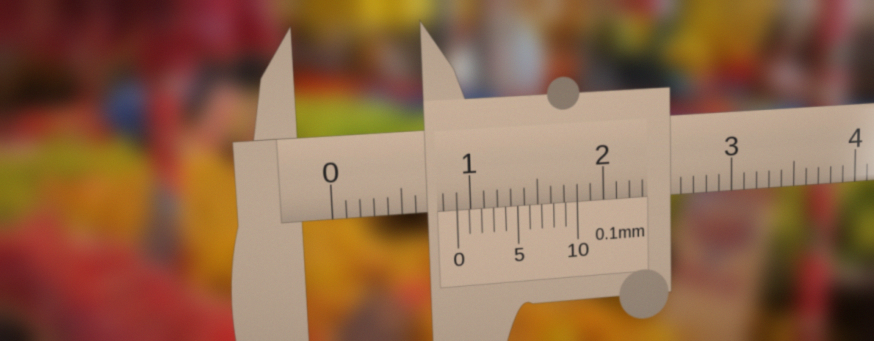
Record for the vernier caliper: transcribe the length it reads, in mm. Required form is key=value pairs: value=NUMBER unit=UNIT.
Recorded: value=9.0 unit=mm
